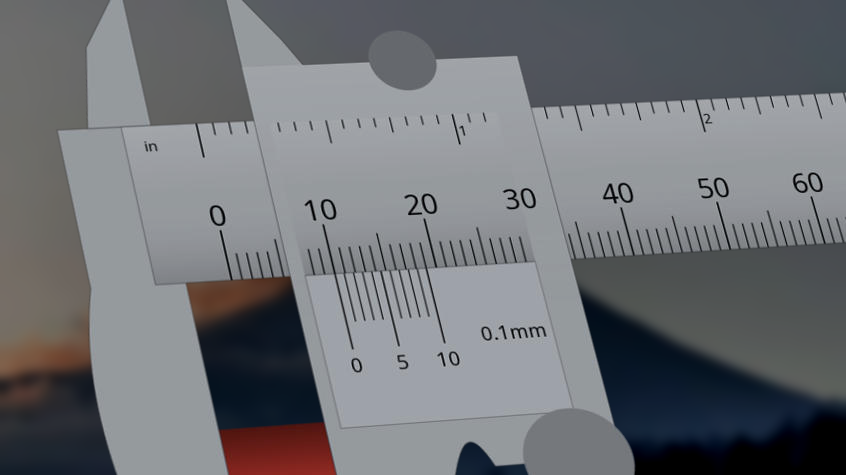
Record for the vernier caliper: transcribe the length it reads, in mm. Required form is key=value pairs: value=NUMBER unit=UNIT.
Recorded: value=10.0 unit=mm
